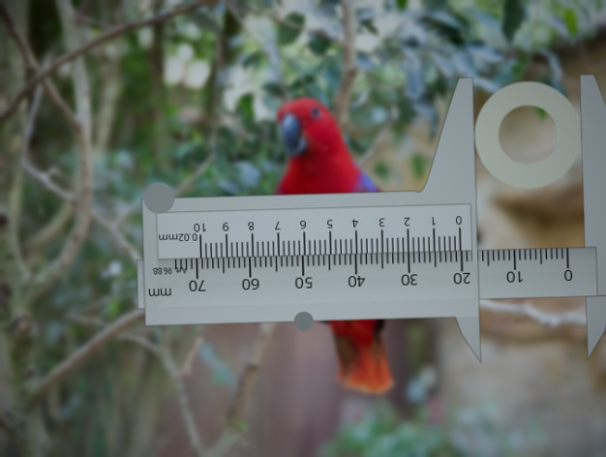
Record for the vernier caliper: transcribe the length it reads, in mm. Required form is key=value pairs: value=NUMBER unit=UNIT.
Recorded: value=20.2 unit=mm
